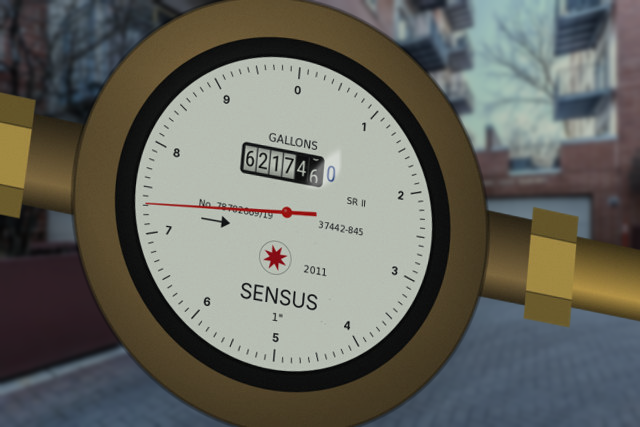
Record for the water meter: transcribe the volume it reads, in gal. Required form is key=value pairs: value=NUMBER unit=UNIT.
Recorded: value=6217457.3 unit=gal
